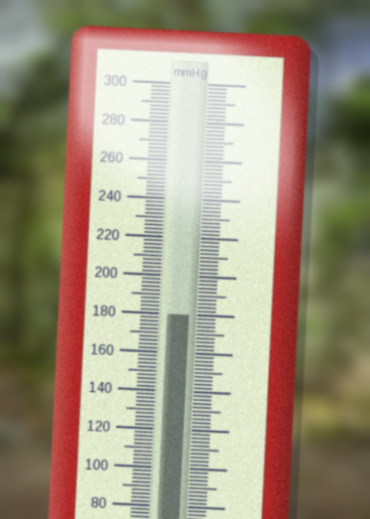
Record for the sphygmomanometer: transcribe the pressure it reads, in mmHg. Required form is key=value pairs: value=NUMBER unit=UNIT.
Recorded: value=180 unit=mmHg
